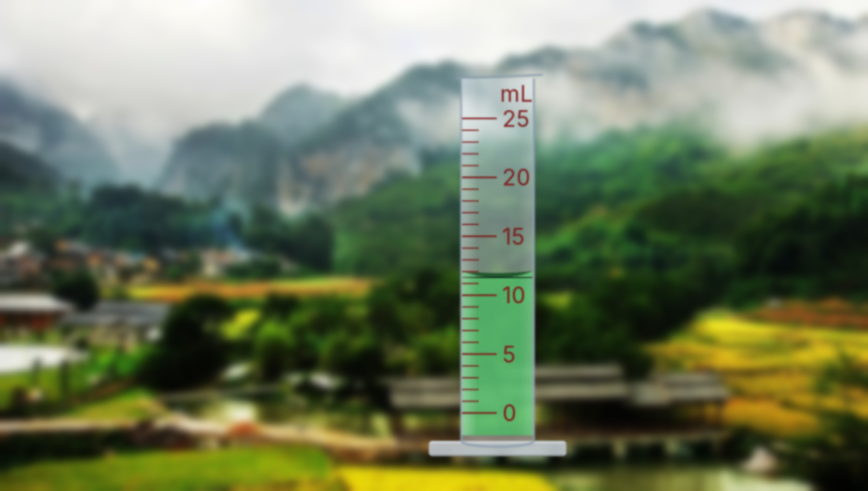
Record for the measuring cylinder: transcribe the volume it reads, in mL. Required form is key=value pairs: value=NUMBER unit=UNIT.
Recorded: value=11.5 unit=mL
